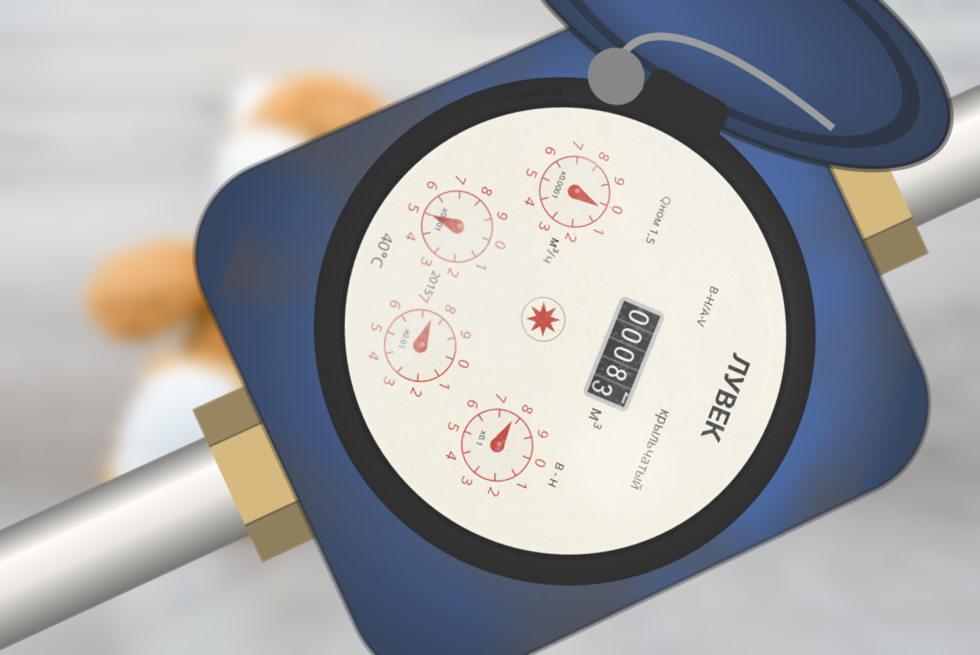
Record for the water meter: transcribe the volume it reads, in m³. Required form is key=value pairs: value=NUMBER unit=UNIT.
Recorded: value=82.7750 unit=m³
